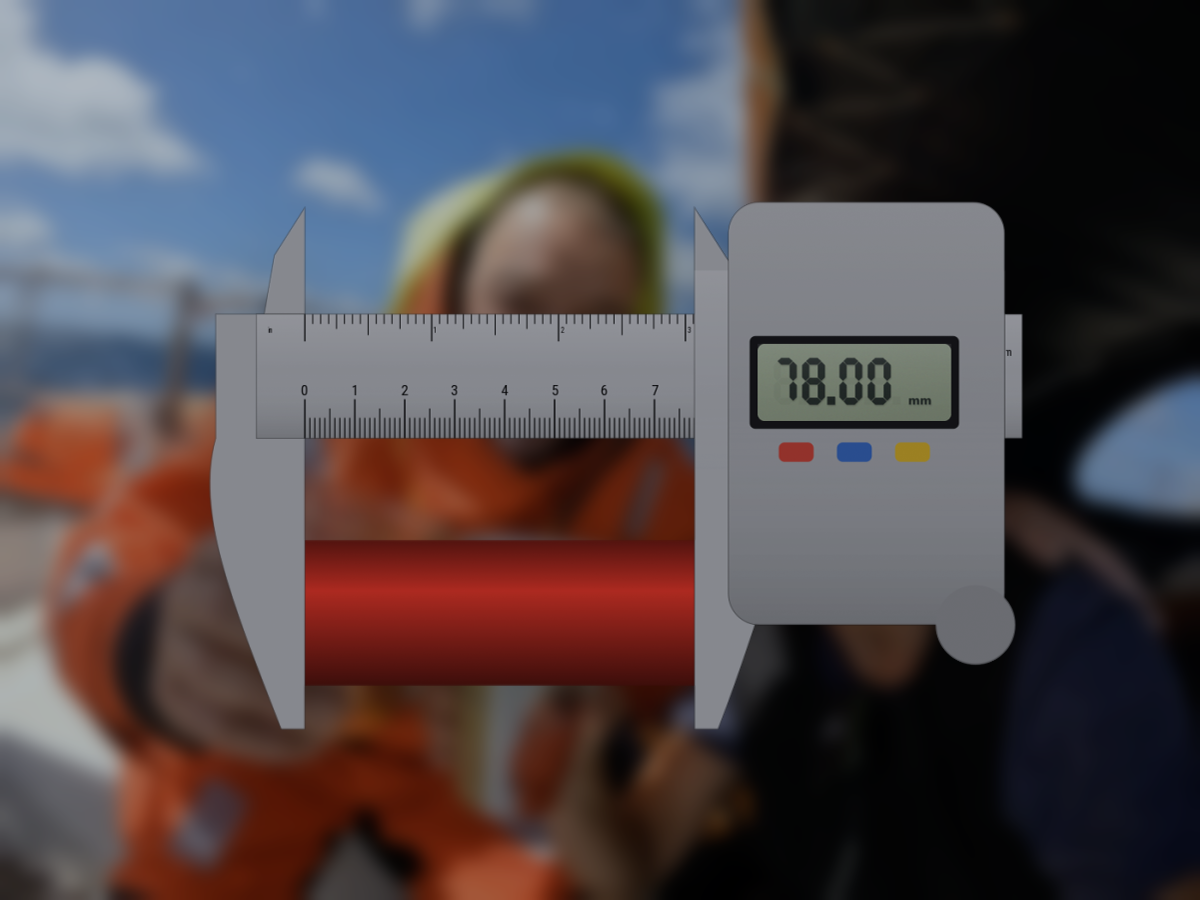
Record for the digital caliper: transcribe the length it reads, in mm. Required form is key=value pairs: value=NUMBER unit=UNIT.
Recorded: value=78.00 unit=mm
